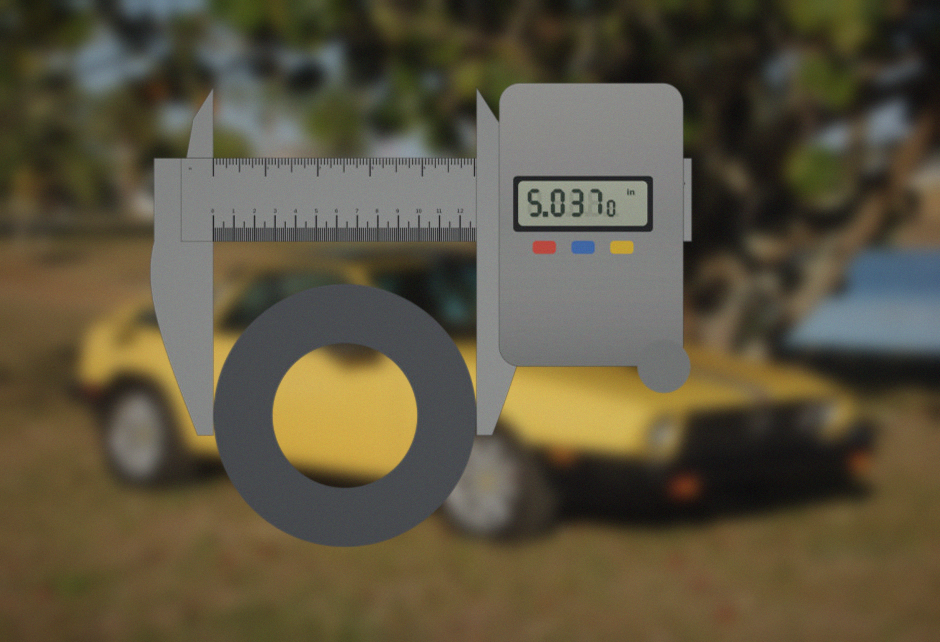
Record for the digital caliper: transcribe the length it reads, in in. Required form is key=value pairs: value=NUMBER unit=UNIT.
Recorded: value=5.0370 unit=in
